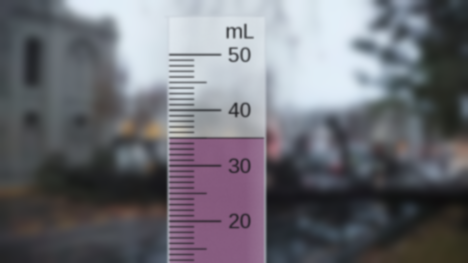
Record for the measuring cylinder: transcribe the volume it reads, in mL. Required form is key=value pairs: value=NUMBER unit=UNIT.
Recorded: value=35 unit=mL
